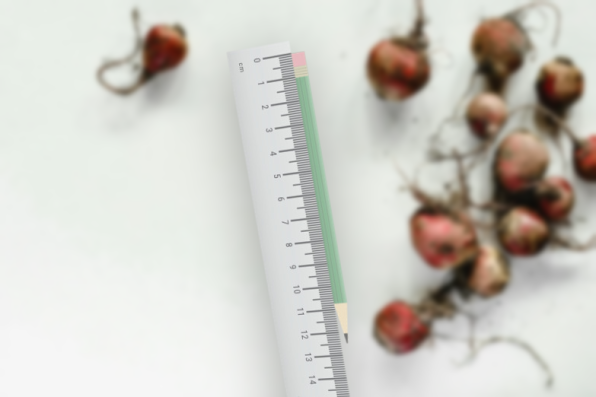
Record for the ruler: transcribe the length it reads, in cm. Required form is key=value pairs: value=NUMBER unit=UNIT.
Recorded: value=12.5 unit=cm
